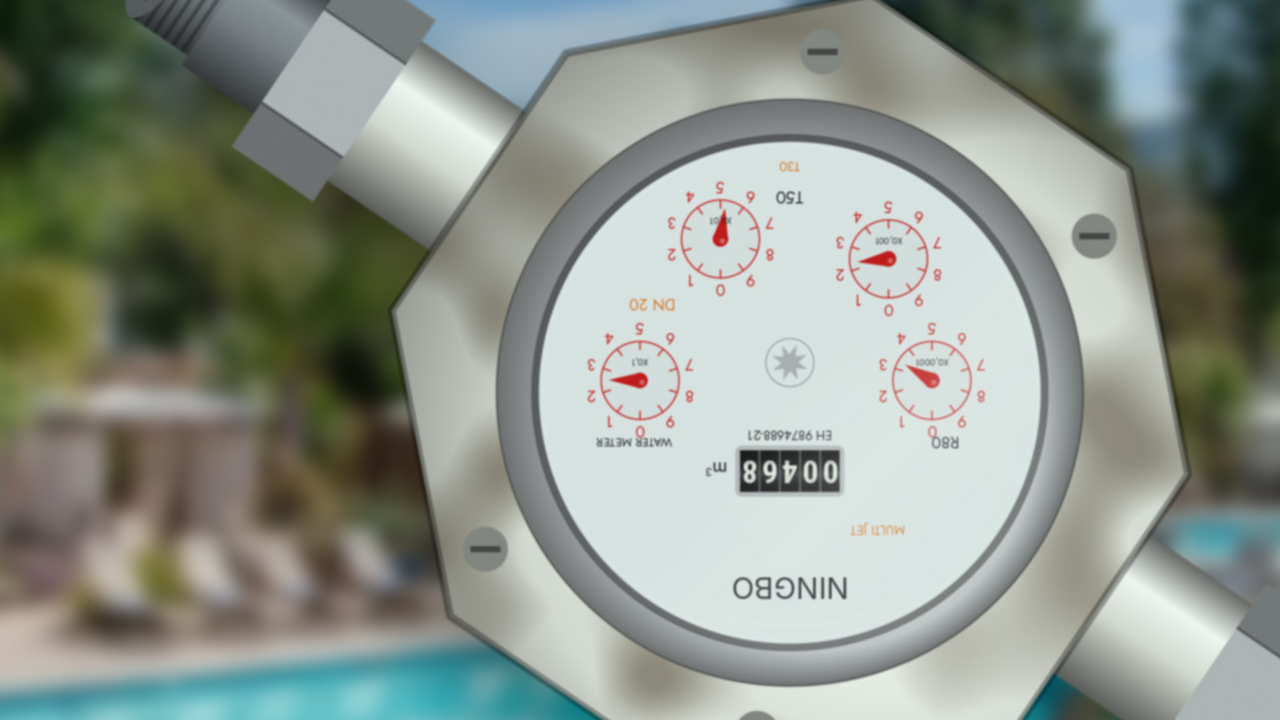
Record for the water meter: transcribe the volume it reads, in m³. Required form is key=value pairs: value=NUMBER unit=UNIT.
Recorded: value=468.2523 unit=m³
